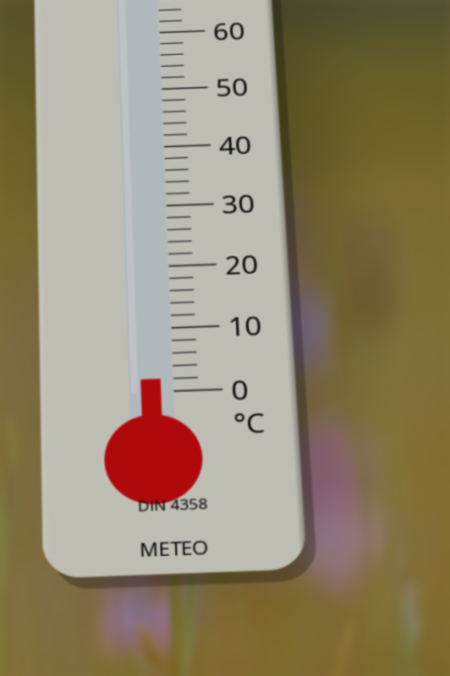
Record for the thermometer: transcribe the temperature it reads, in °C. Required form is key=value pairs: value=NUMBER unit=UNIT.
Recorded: value=2 unit=°C
